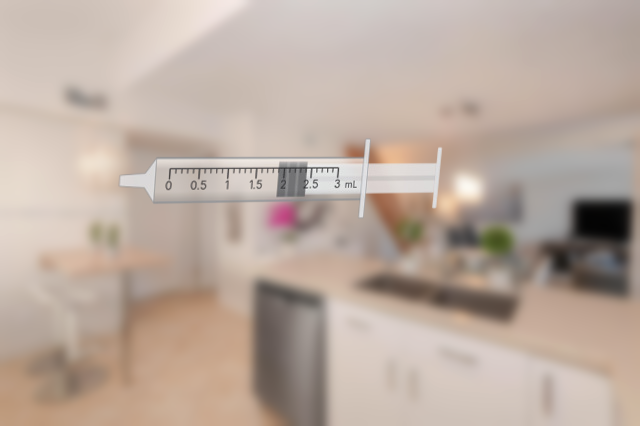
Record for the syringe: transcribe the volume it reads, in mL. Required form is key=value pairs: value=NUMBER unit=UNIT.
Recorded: value=1.9 unit=mL
